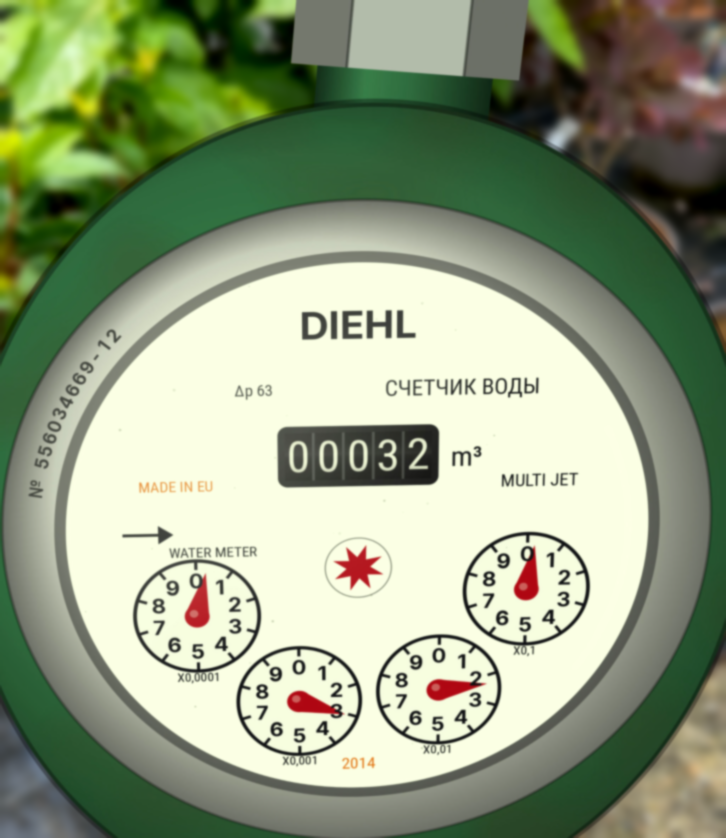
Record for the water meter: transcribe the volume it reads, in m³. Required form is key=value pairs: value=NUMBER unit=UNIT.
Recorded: value=32.0230 unit=m³
